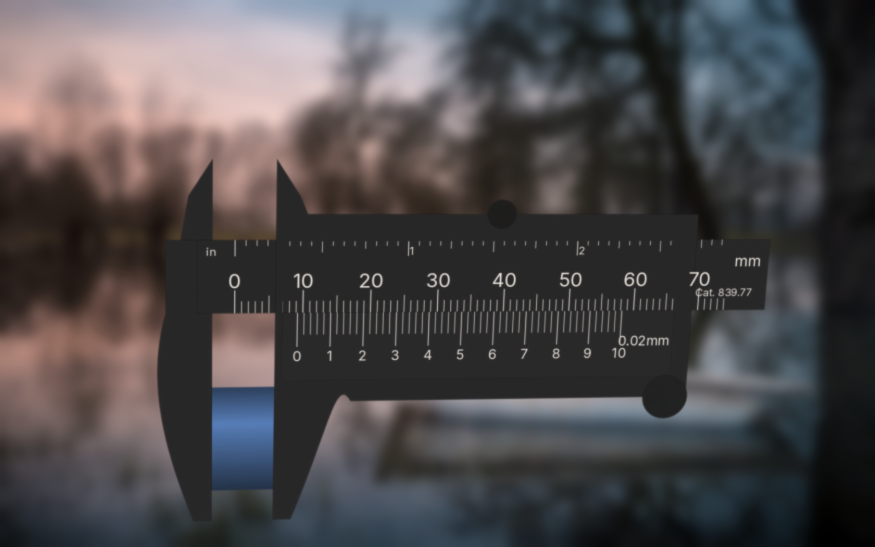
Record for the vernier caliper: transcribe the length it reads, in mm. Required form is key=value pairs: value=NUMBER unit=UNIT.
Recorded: value=9.2 unit=mm
